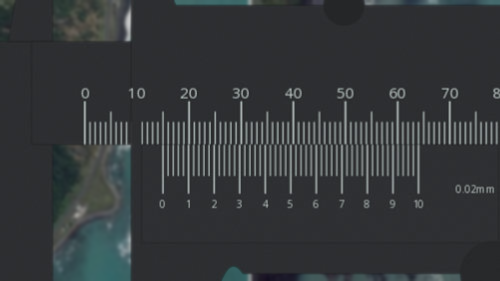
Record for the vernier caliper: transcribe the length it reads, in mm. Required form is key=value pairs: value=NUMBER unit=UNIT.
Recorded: value=15.0 unit=mm
